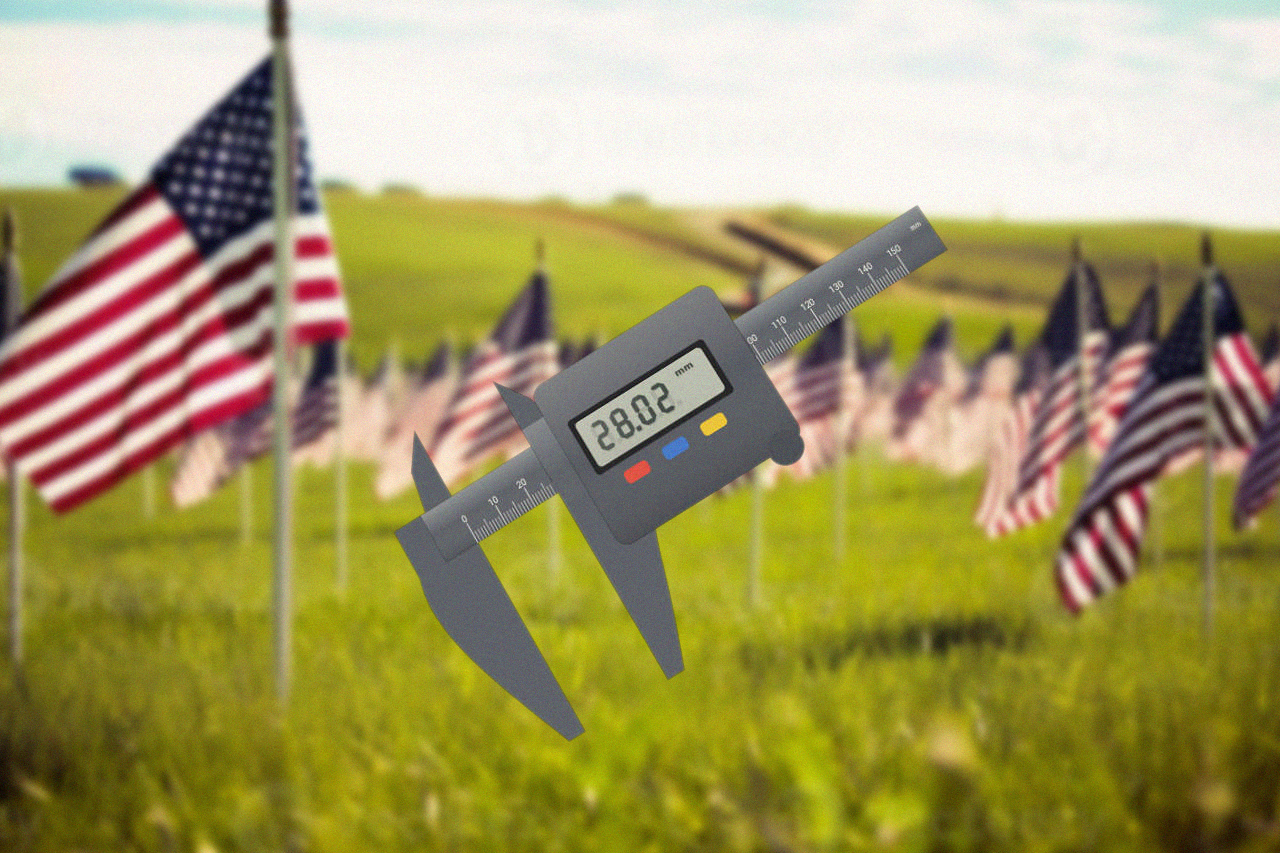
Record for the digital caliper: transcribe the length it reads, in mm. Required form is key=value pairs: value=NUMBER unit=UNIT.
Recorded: value=28.02 unit=mm
